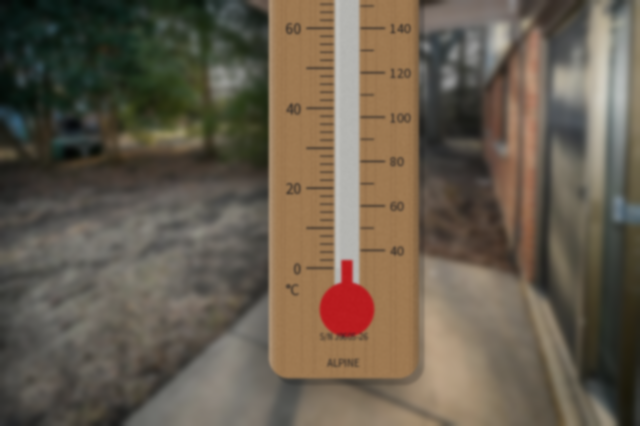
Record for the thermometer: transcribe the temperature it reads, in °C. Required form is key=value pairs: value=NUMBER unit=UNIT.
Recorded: value=2 unit=°C
